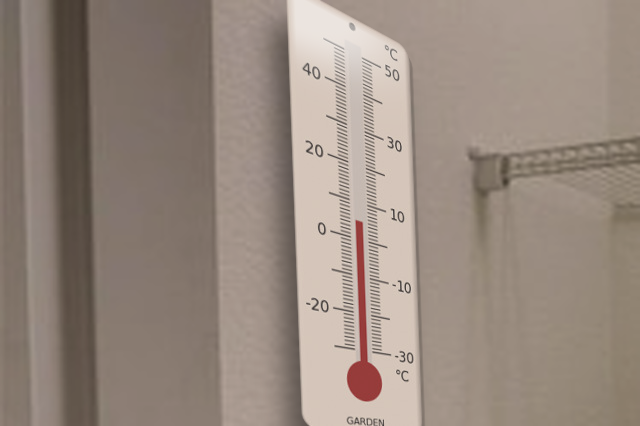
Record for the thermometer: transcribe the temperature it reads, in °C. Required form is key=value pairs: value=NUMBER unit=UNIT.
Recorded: value=5 unit=°C
